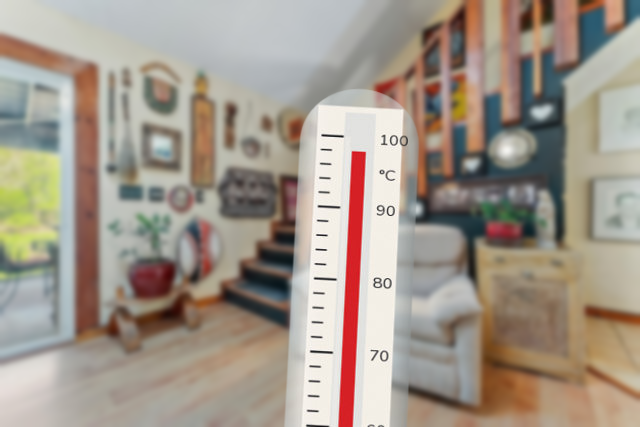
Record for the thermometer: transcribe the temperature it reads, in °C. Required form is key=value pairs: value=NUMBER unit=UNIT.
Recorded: value=98 unit=°C
